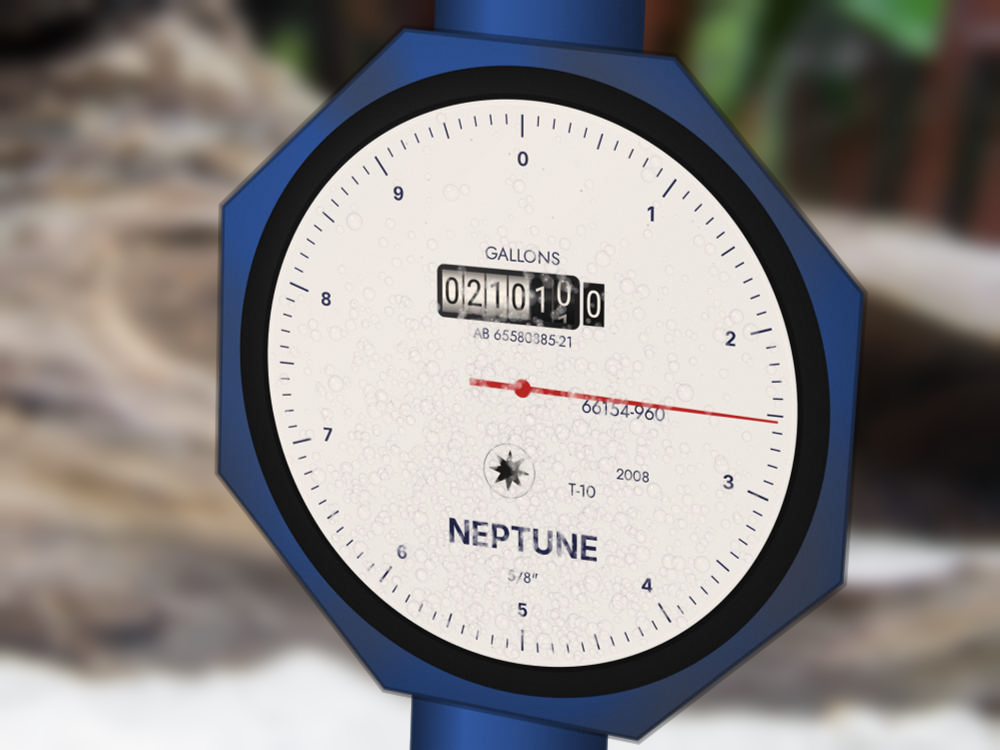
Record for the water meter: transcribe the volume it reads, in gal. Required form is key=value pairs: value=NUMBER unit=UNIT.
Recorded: value=210102.5 unit=gal
